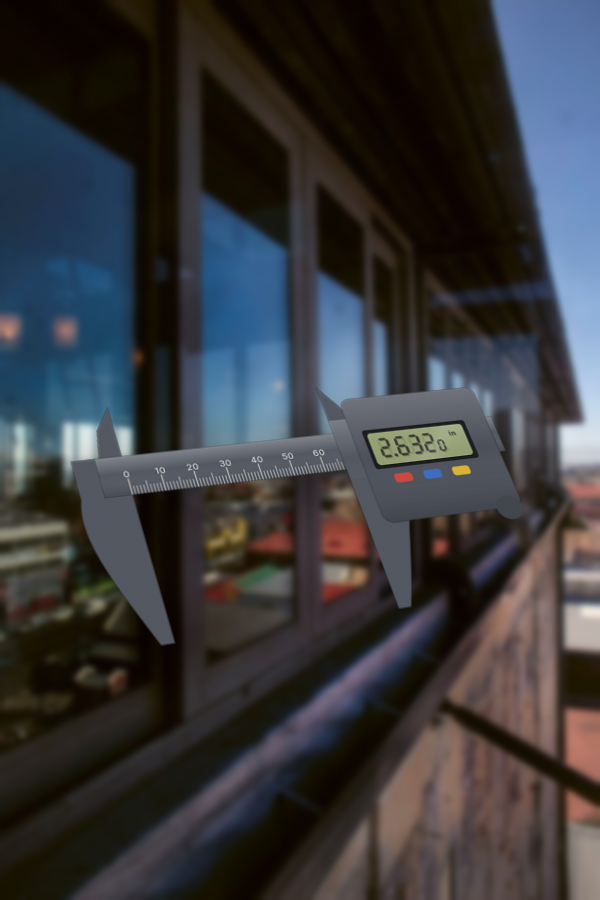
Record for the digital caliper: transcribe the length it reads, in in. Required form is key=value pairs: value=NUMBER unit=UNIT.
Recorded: value=2.6320 unit=in
